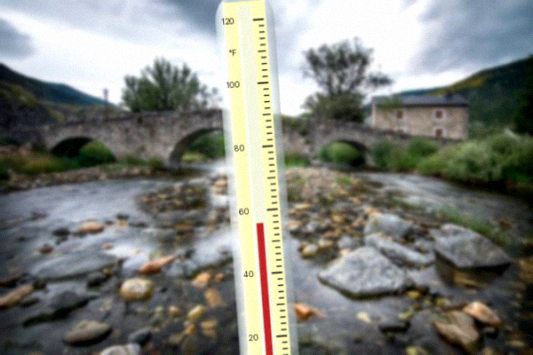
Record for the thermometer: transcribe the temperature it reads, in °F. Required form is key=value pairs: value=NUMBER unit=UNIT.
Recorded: value=56 unit=°F
